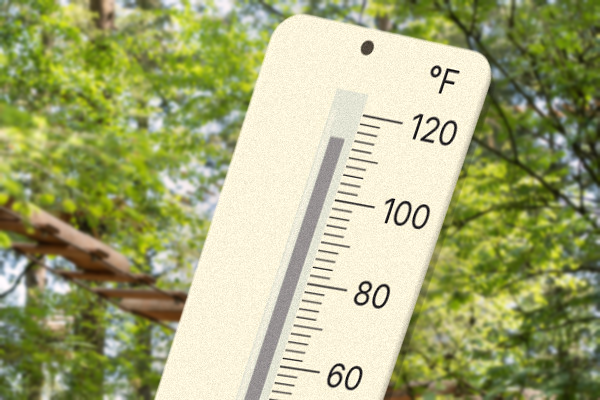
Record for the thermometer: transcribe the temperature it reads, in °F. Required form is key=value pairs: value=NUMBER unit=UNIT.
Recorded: value=114 unit=°F
